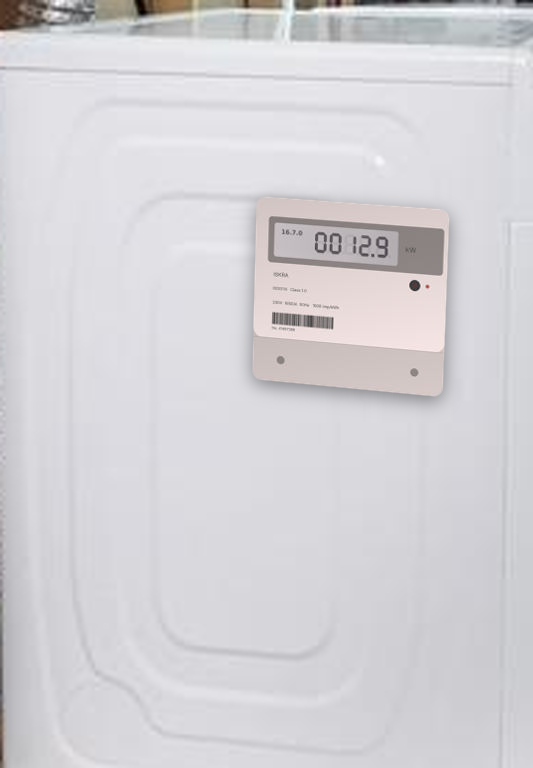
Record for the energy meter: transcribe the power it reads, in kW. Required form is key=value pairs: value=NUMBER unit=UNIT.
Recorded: value=12.9 unit=kW
